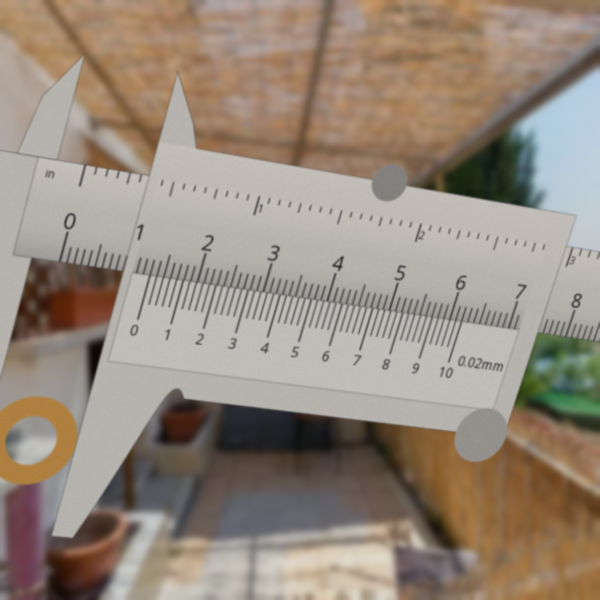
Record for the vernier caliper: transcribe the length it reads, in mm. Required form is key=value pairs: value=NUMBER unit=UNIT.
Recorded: value=13.0 unit=mm
